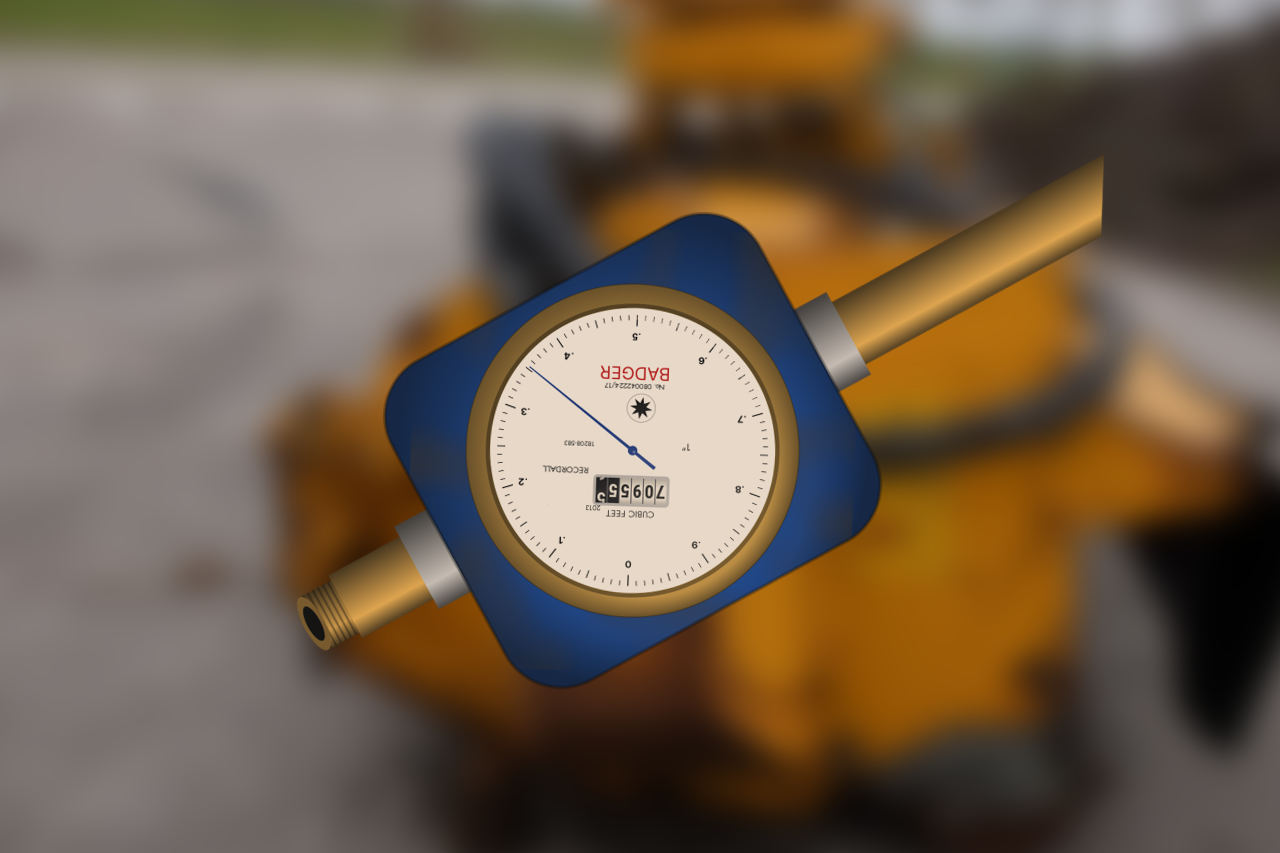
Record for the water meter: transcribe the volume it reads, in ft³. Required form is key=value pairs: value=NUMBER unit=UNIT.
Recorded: value=709555.35 unit=ft³
